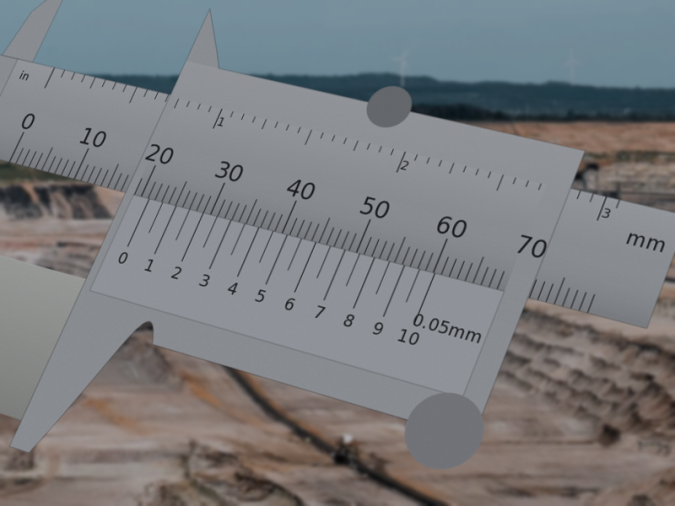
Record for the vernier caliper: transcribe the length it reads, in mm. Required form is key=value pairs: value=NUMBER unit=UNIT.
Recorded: value=21.2 unit=mm
